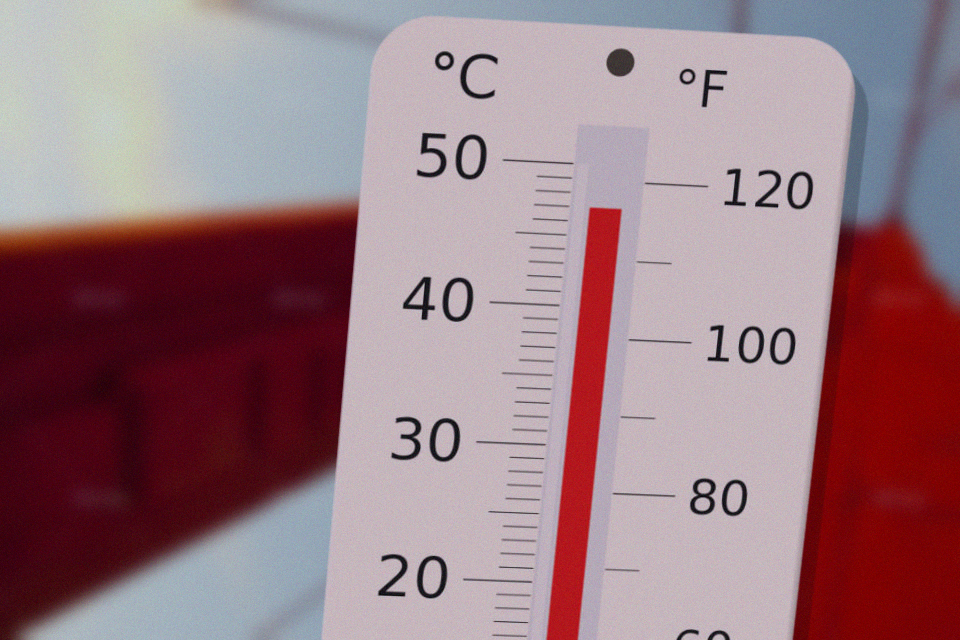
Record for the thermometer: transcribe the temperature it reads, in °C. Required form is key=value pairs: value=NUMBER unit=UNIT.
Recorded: value=47 unit=°C
